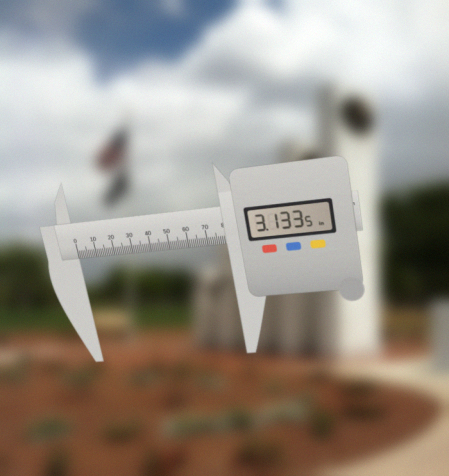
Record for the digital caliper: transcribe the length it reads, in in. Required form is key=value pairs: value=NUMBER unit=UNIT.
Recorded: value=3.1335 unit=in
